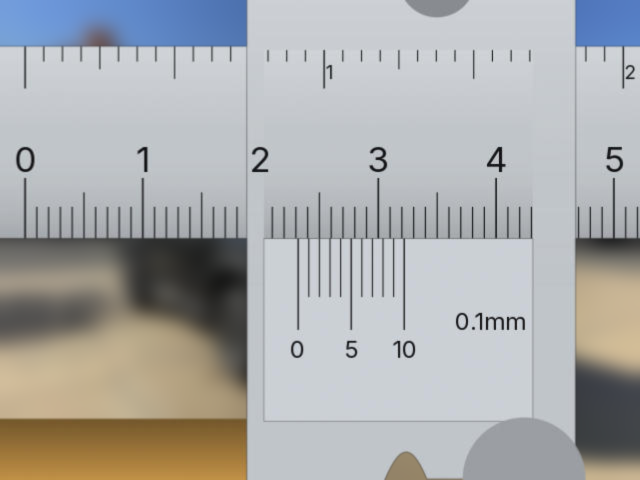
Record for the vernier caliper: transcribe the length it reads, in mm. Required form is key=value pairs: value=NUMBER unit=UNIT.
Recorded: value=23.2 unit=mm
